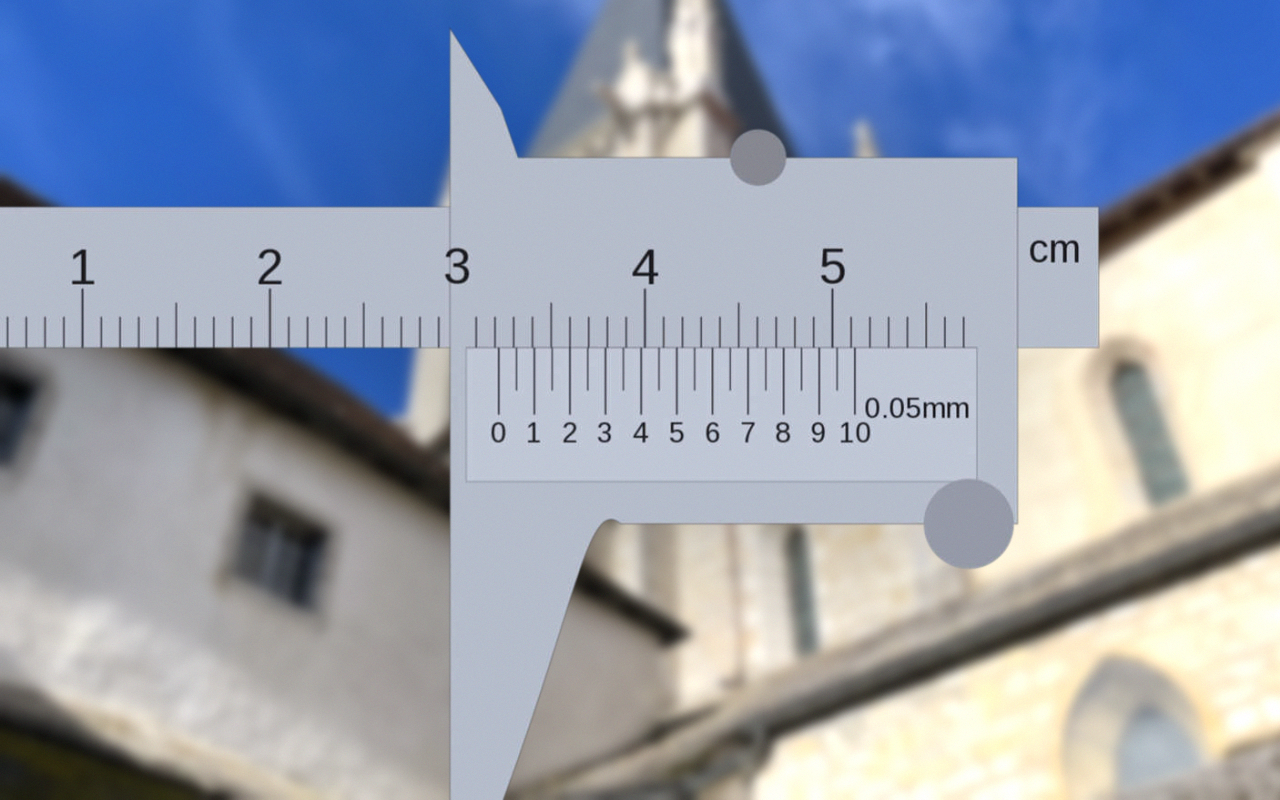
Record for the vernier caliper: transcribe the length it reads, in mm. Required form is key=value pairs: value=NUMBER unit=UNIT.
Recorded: value=32.2 unit=mm
